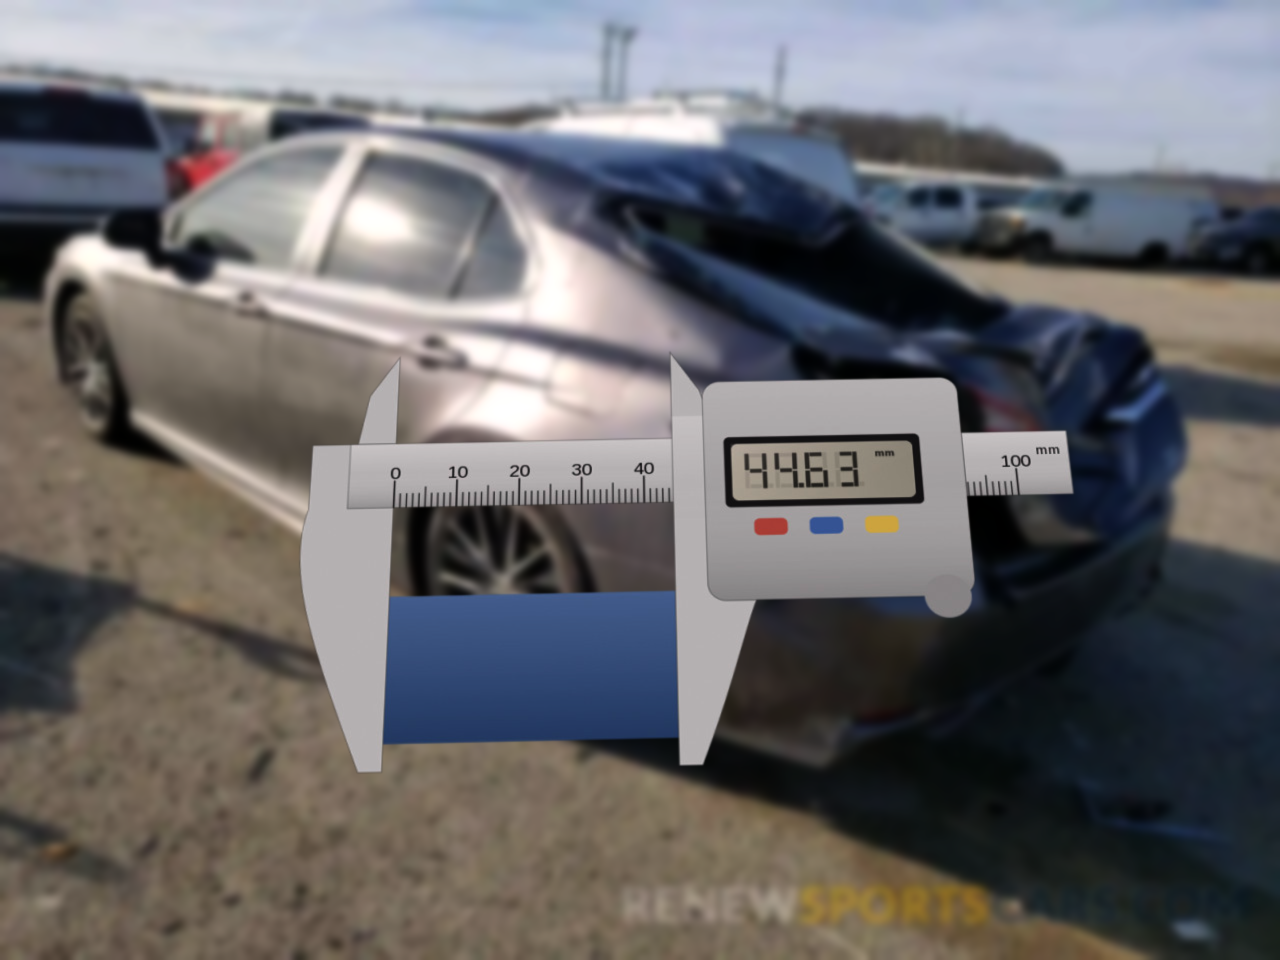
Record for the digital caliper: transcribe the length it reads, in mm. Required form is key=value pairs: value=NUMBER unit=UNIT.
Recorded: value=44.63 unit=mm
